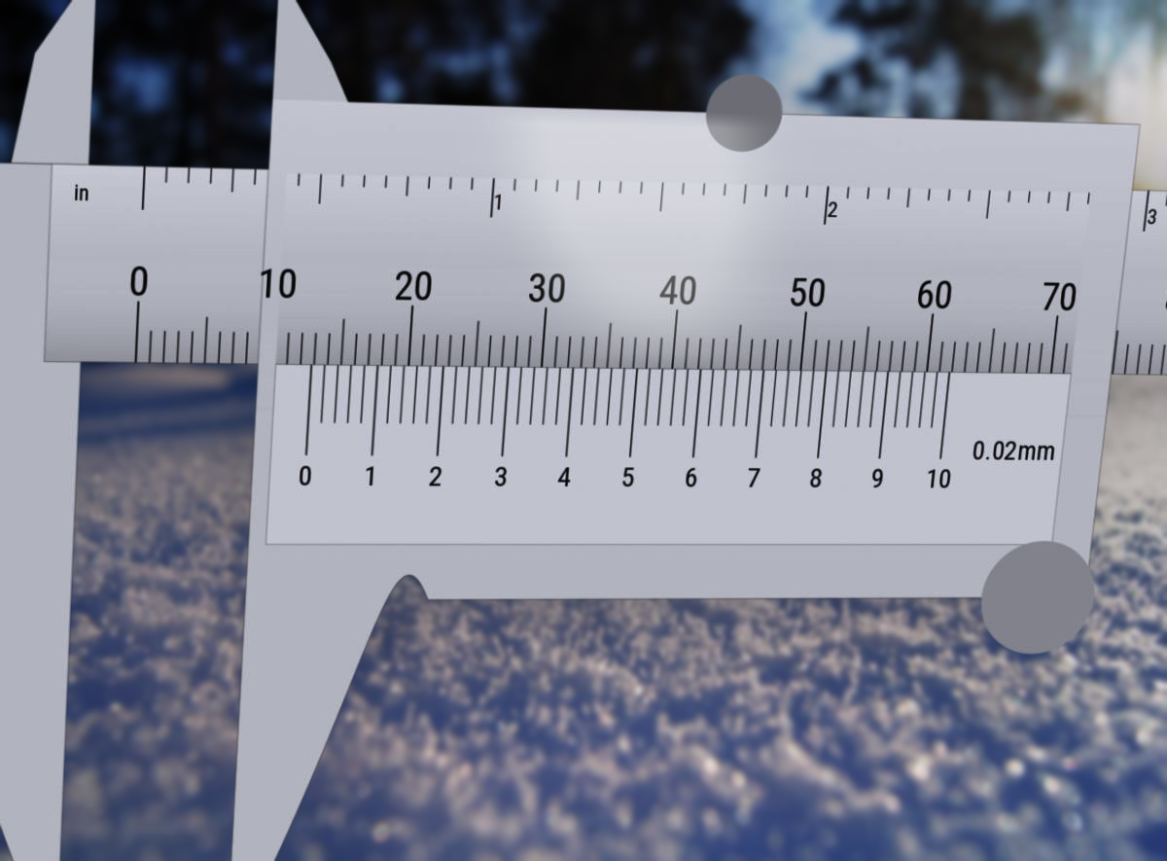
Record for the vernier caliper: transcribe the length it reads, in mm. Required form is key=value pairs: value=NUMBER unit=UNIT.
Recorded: value=12.8 unit=mm
